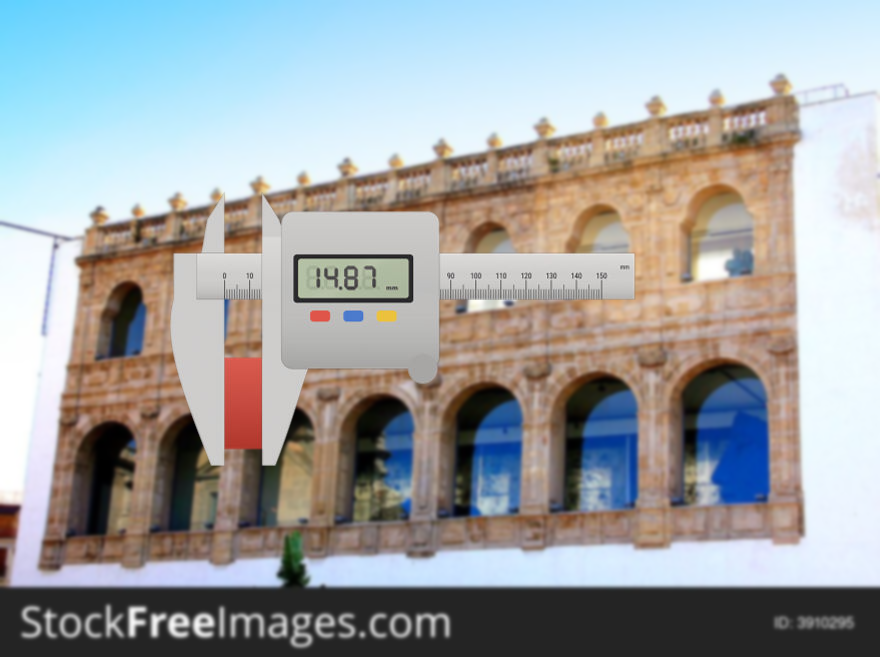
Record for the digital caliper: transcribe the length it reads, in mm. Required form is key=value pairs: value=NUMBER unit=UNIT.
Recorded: value=14.87 unit=mm
